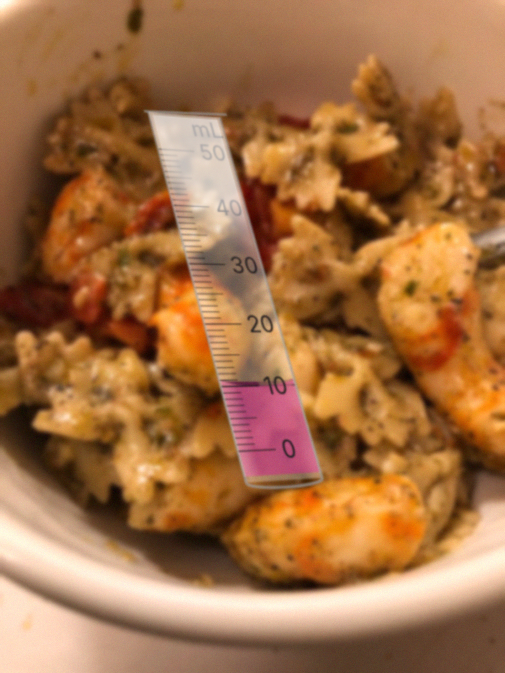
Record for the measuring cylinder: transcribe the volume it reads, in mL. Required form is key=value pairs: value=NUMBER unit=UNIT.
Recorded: value=10 unit=mL
